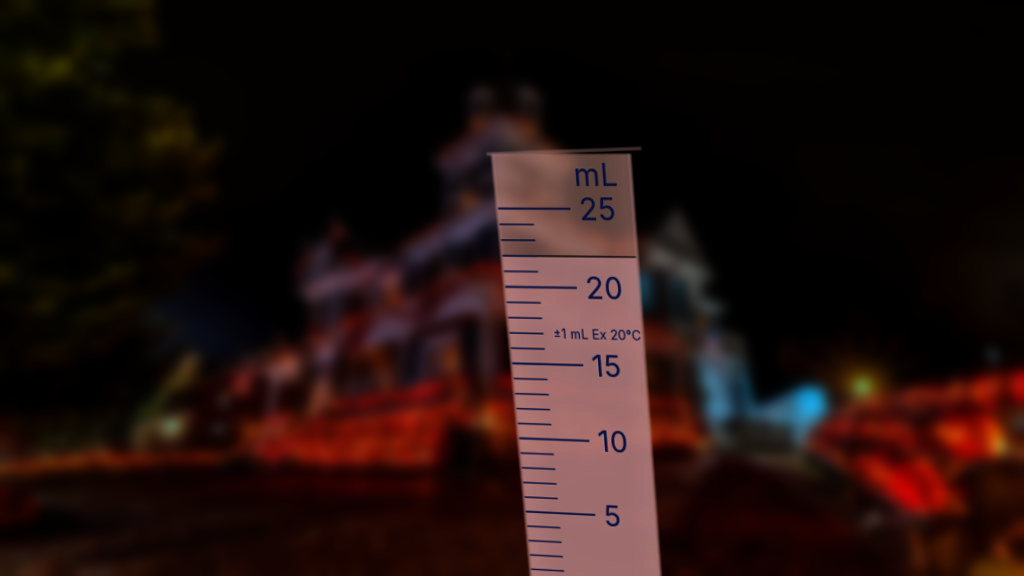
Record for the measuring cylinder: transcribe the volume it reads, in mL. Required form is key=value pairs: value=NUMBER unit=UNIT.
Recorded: value=22 unit=mL
